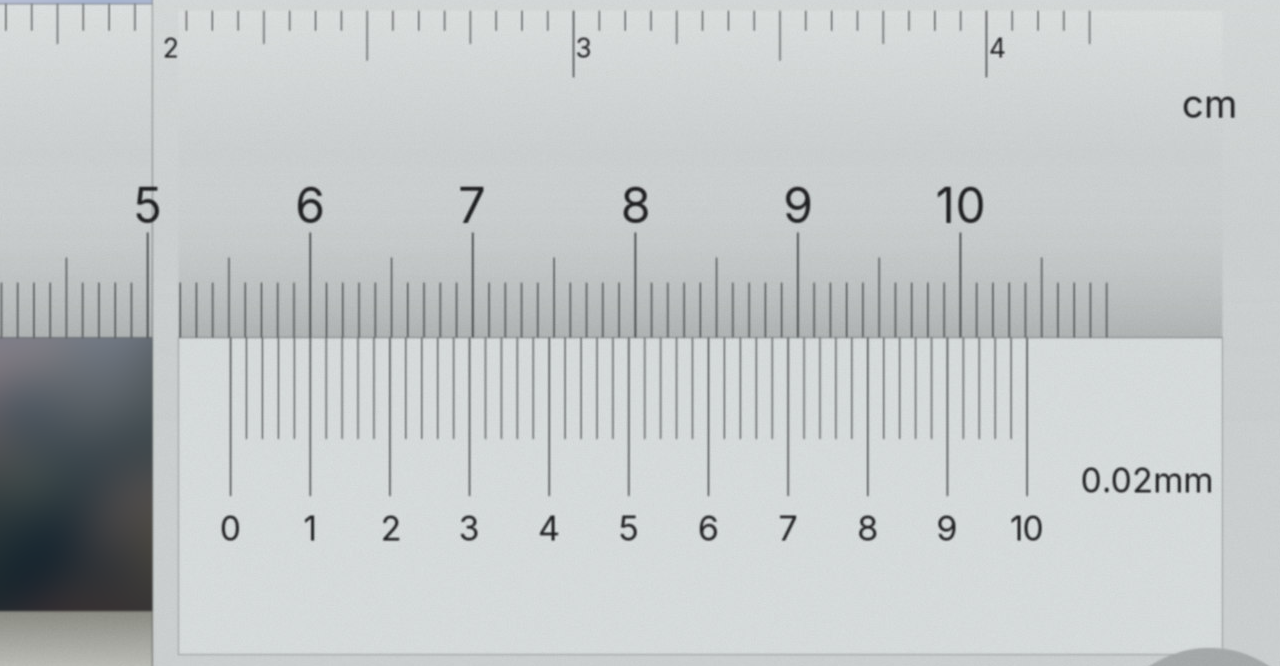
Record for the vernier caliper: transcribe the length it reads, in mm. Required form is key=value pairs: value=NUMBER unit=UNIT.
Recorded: value=55.1 unit=mm
